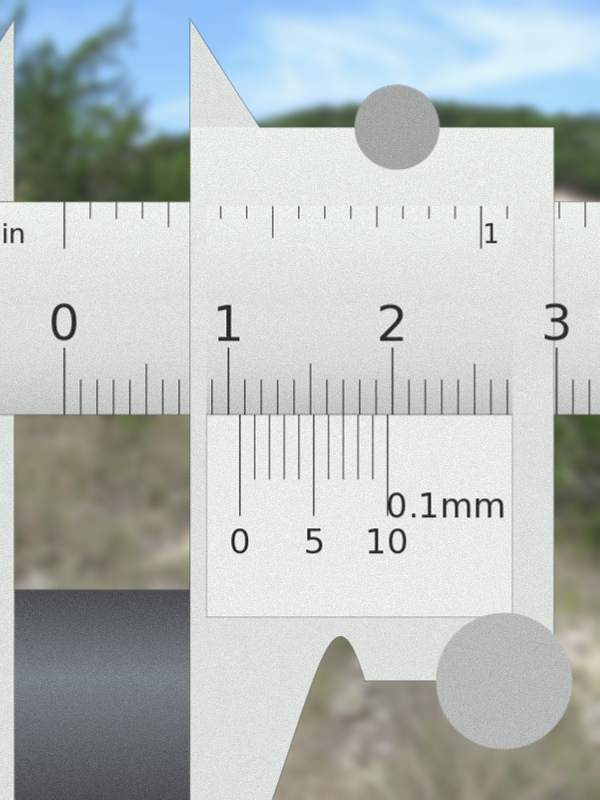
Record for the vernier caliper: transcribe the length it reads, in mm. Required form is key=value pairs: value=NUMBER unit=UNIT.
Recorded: value=10.7 unit=mm
